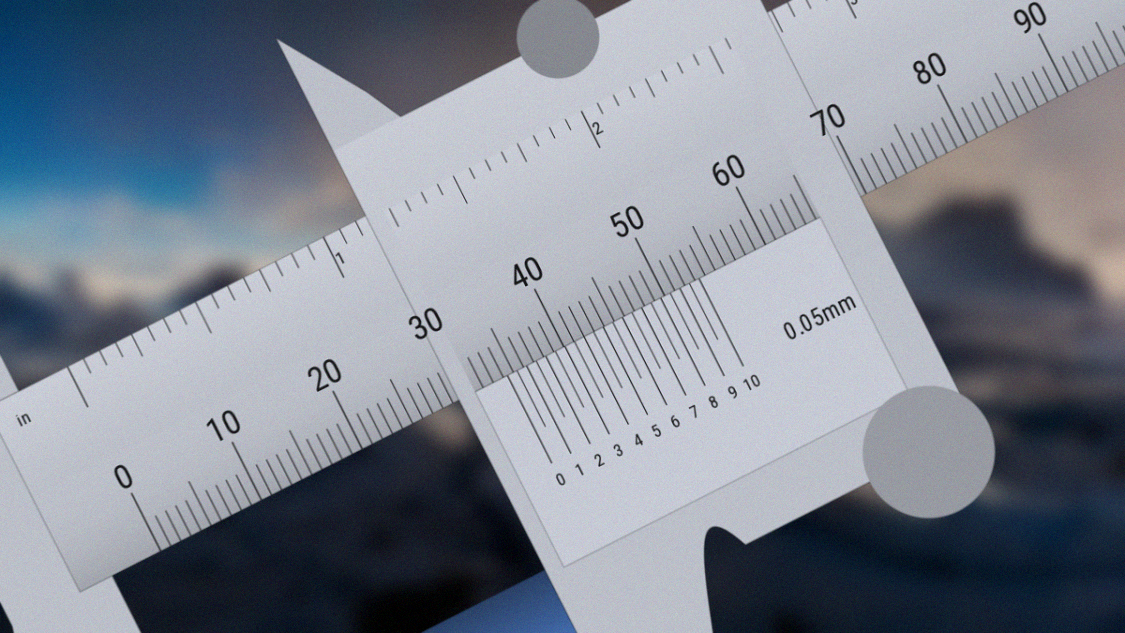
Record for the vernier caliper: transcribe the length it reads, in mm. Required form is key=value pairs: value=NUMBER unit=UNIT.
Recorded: value=34.4 unit=mm
